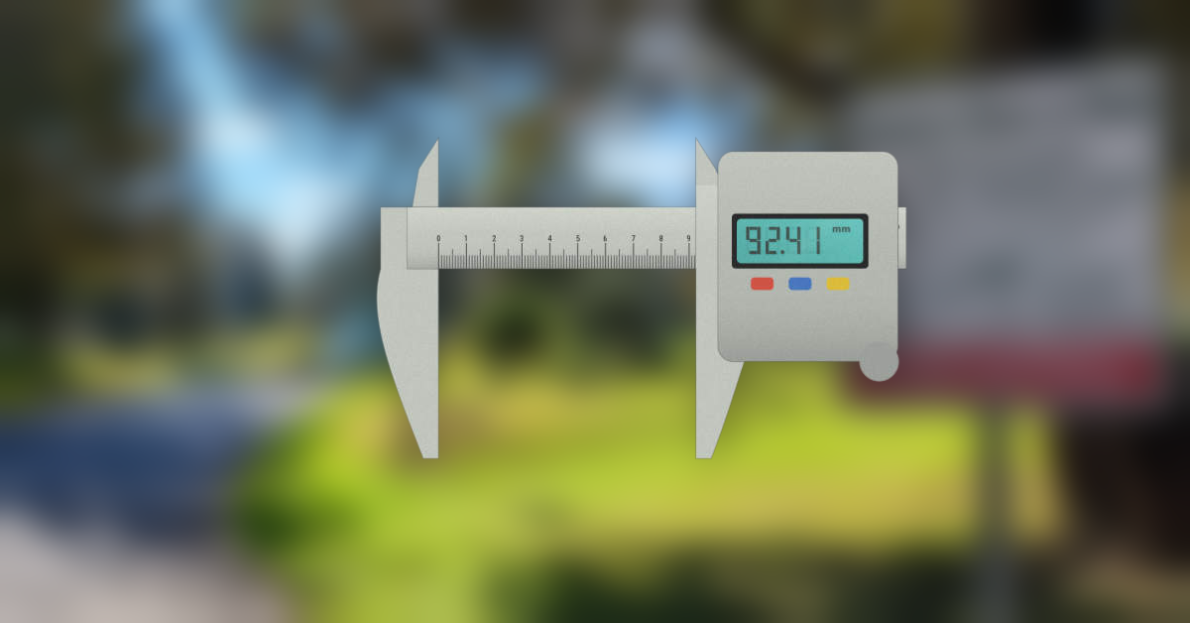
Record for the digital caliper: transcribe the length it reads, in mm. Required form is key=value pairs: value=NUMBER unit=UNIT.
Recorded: value=92.41 unit=mm
